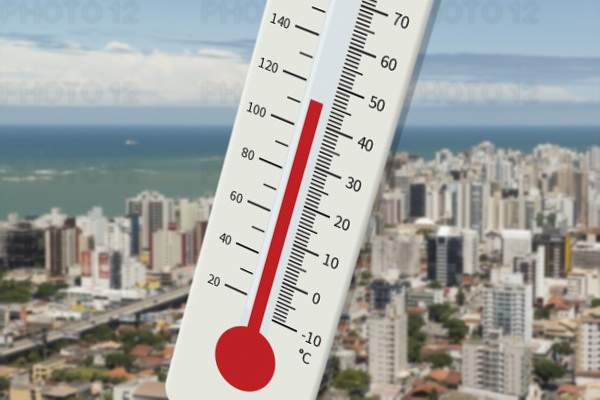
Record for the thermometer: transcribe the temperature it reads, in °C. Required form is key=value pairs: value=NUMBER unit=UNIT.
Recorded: value=45 unit=°C
